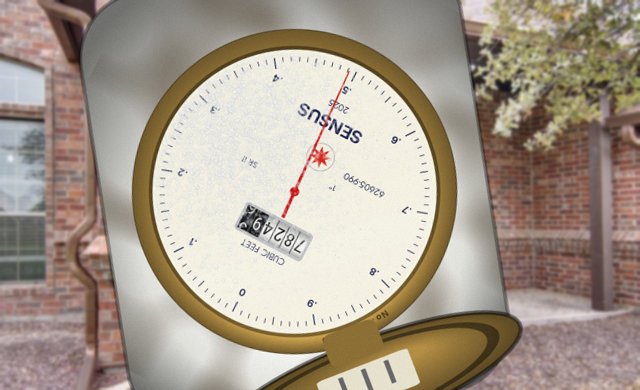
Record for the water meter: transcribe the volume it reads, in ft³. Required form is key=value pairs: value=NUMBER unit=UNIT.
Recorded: value=782495.49 unit=ft³
